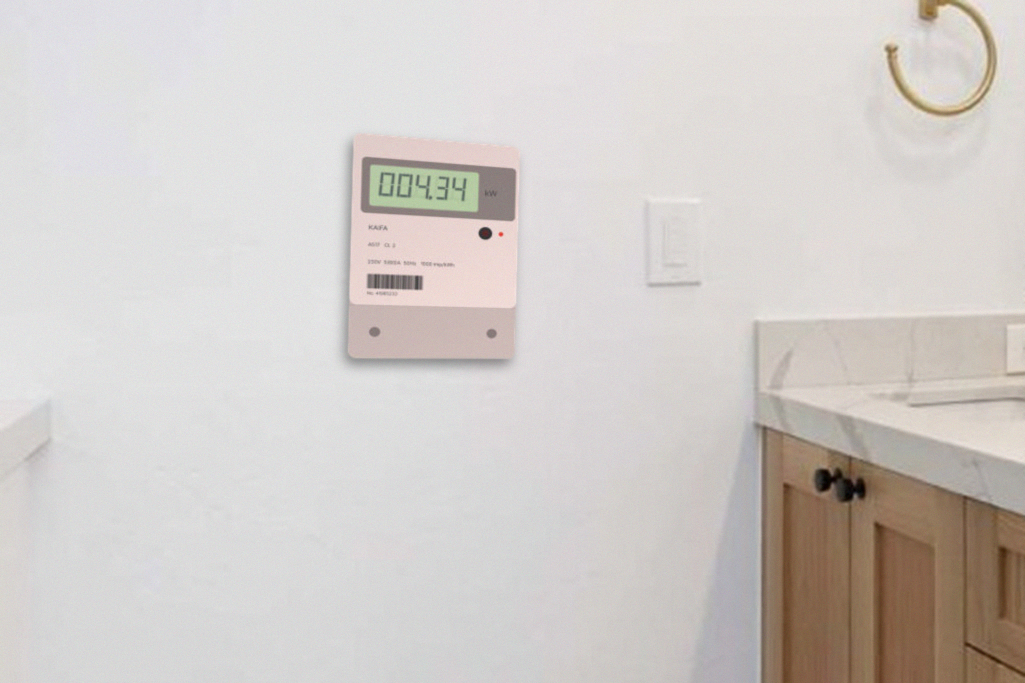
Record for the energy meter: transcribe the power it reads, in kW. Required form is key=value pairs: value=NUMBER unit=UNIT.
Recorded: value=4.34 unit=kW
